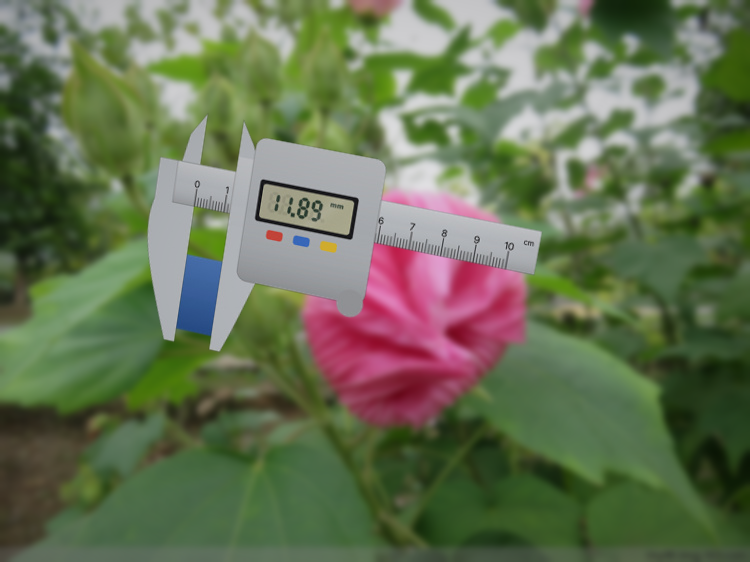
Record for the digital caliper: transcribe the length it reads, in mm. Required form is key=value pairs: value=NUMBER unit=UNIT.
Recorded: value=11.89 unit=mm
